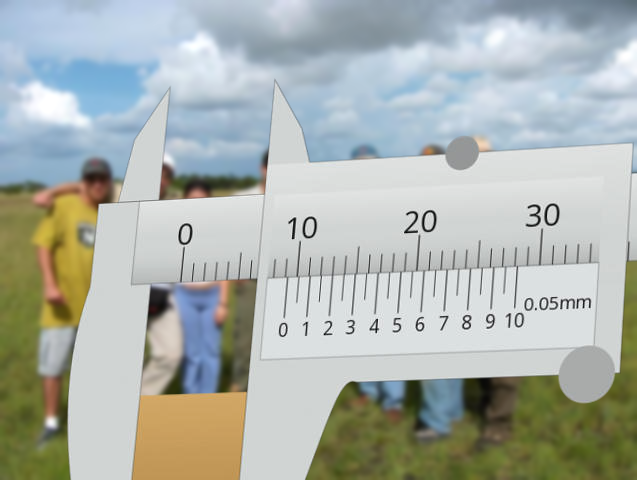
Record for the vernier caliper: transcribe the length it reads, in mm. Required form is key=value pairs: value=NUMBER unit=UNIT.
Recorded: value=9.2 unit=mm
